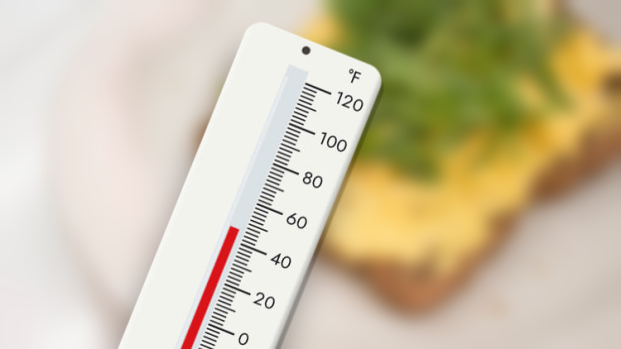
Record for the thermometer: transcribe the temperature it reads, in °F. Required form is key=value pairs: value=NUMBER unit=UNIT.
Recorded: value=46 unit=°F
